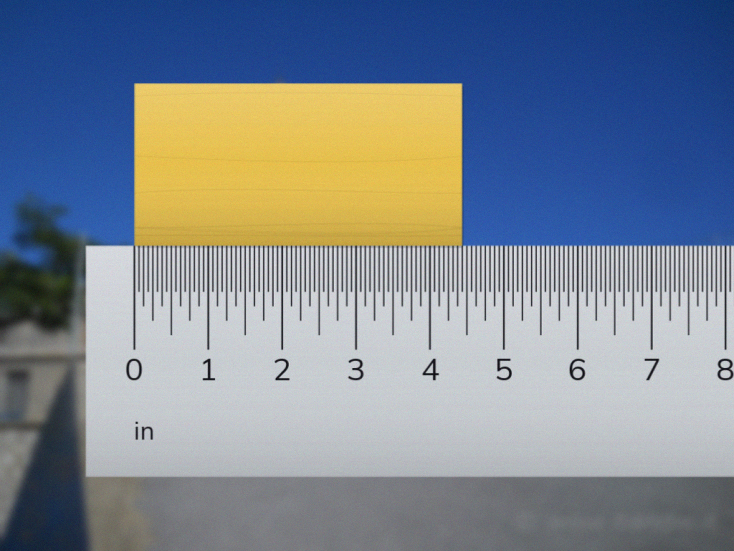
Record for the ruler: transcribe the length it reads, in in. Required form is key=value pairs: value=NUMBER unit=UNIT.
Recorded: value=4.4375 unit=in
